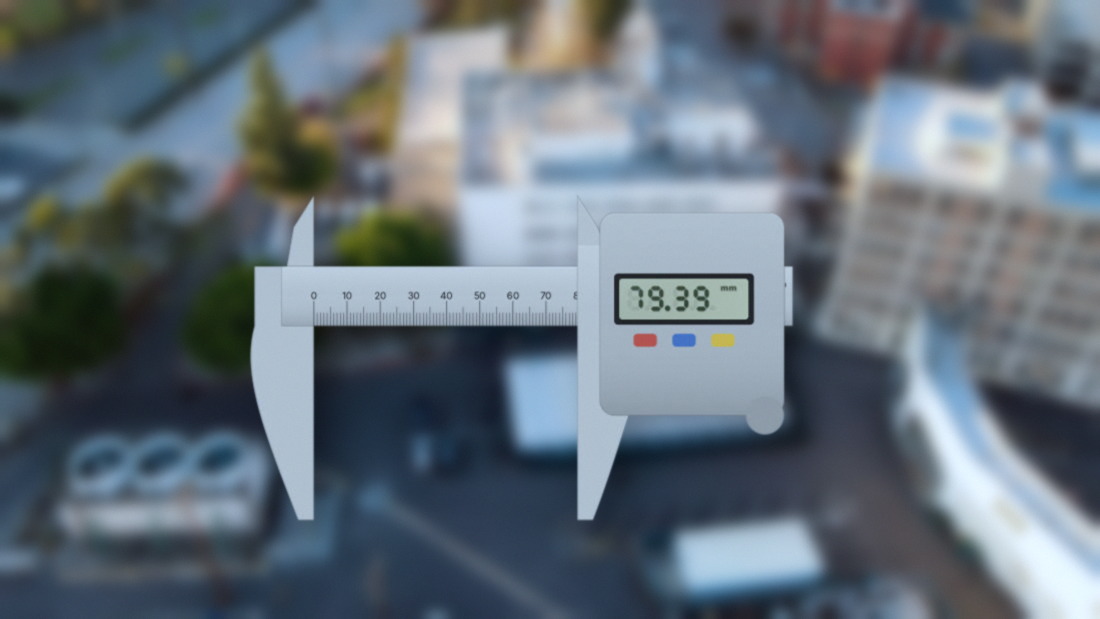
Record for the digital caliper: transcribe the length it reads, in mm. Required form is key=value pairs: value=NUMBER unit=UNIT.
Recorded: value=79.39 unit=mm
